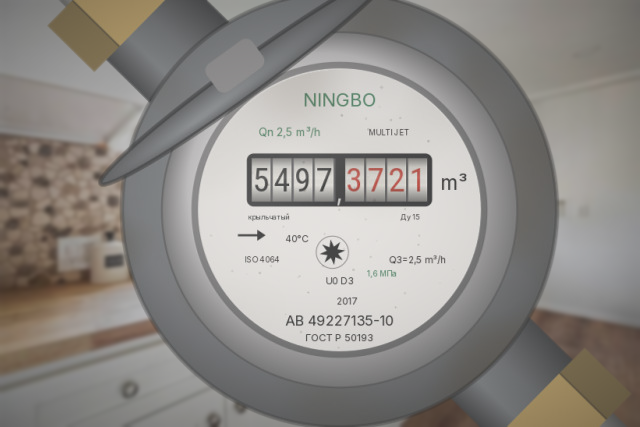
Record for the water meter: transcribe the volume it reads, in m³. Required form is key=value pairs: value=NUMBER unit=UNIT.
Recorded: value=5497.3721 unit=m³
